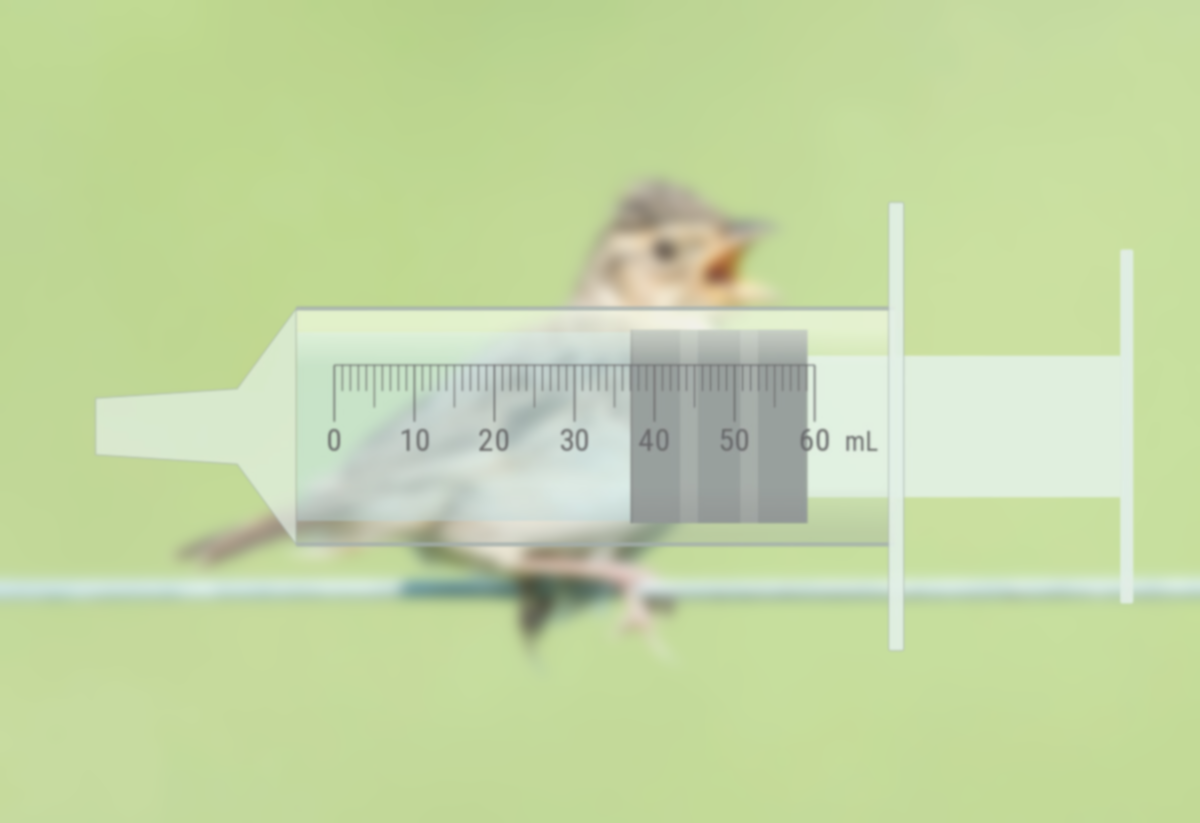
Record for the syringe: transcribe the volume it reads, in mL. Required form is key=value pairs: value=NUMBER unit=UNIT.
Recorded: value=37 unit=mL
